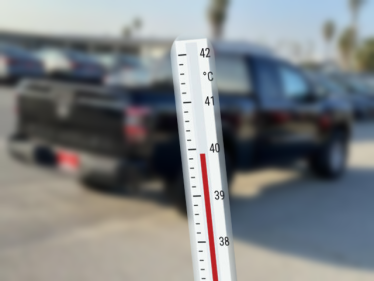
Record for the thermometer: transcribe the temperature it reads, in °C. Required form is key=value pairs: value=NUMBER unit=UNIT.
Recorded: value=39.9 unit=°C
